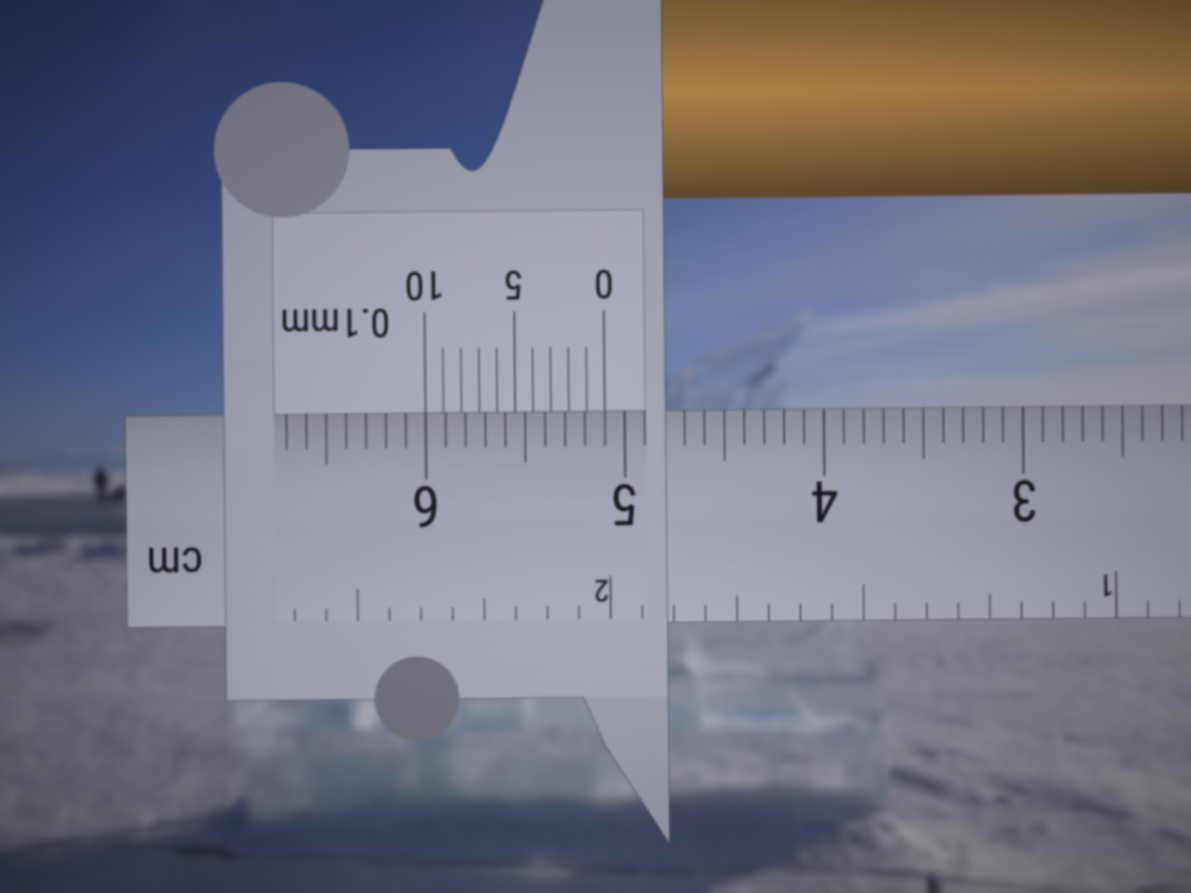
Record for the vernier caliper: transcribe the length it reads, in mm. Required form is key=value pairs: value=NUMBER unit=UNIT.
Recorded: value=51.0 unit=mm
